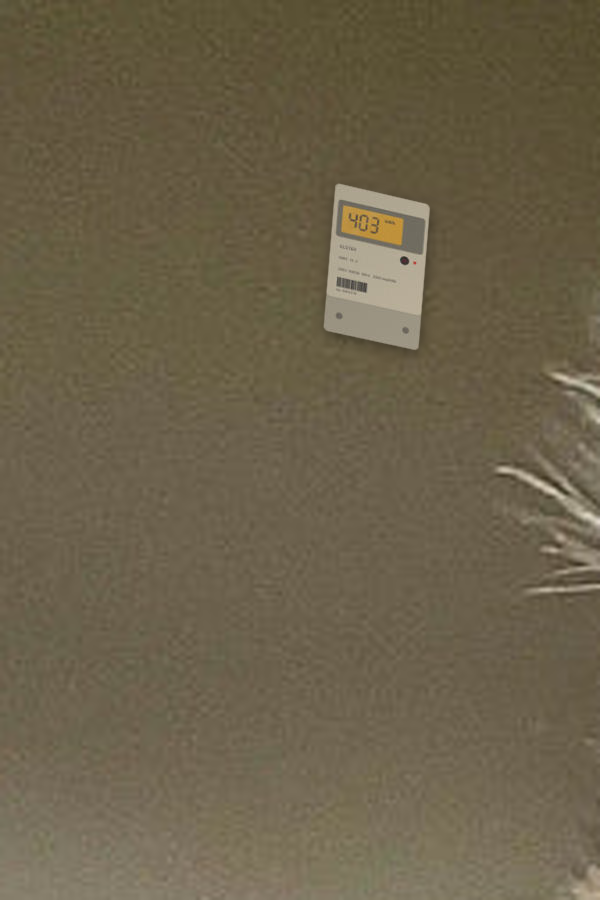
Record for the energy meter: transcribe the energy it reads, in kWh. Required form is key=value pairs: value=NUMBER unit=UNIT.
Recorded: value=403 unit=kWh
